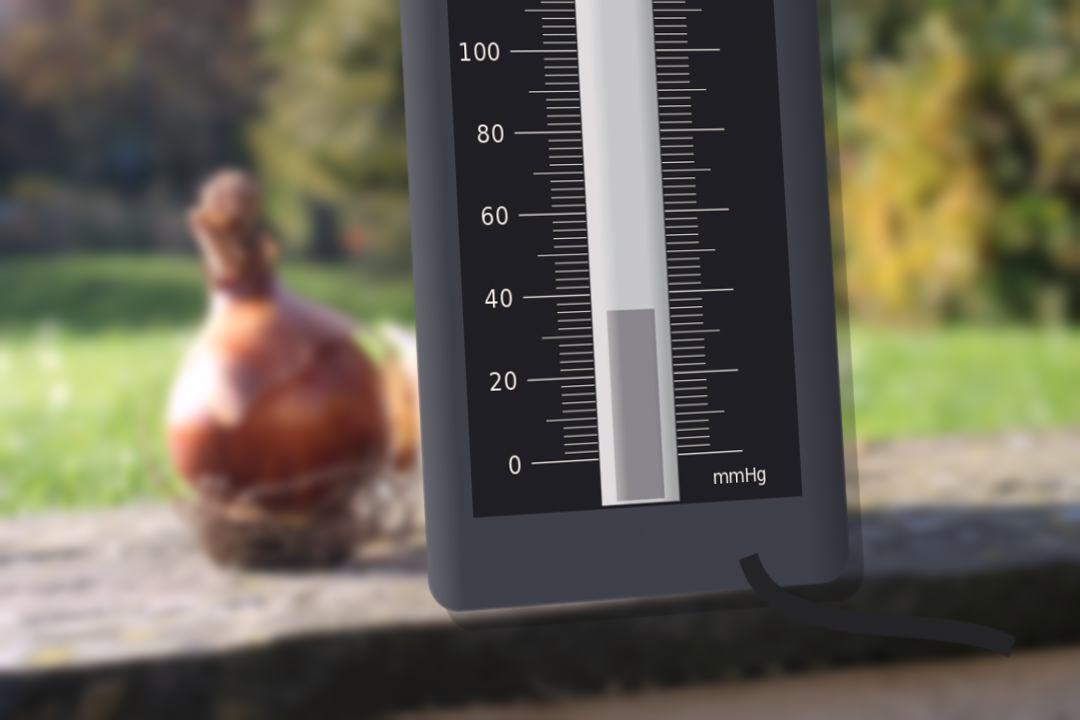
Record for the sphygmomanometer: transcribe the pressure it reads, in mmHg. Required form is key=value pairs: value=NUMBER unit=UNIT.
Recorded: value=36 unit=mmHg
